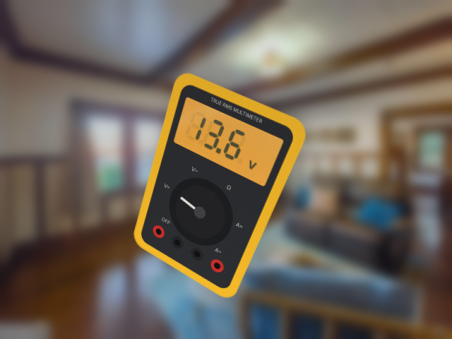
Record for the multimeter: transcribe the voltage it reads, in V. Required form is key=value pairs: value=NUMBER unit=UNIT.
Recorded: value=13.6 unit=V
